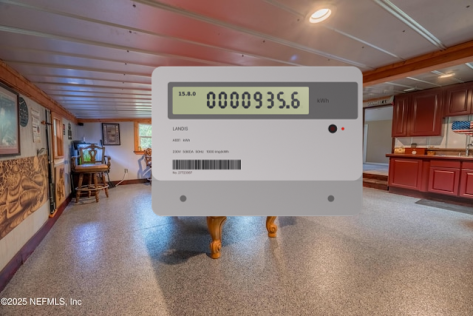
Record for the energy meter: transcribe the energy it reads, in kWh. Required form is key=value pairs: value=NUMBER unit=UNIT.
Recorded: value=935.6 unit=kWh
